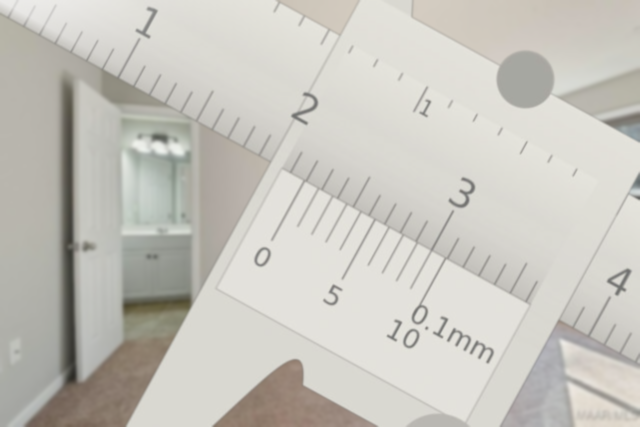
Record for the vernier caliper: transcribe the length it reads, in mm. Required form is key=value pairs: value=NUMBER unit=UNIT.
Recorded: value=21.9 unit=mm
